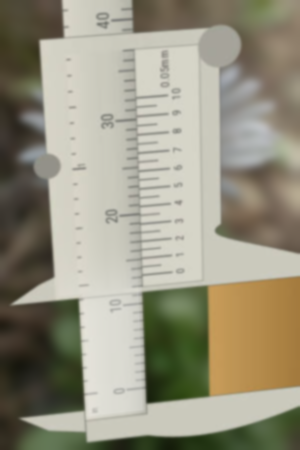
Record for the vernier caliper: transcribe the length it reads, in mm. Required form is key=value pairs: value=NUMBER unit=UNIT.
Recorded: value=13.2 unit=mm
